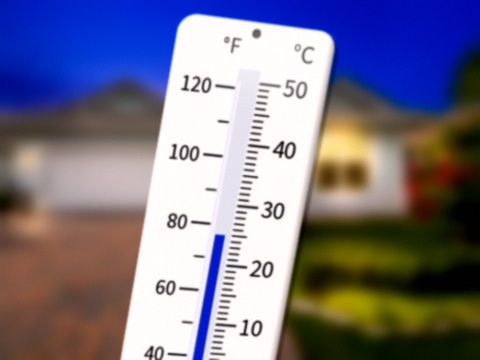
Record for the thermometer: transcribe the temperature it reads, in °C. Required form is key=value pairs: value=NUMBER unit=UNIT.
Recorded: value=25 unit=°C
